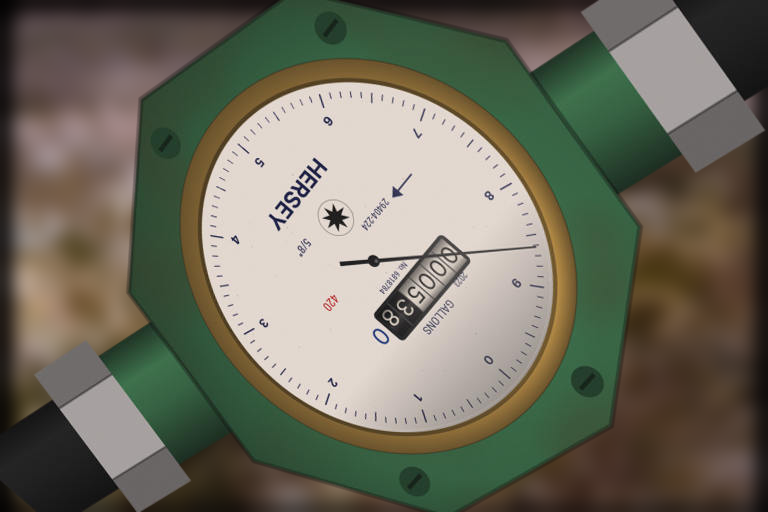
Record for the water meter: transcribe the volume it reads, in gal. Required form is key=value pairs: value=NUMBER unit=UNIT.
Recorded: value=5378.6 unit=gal
